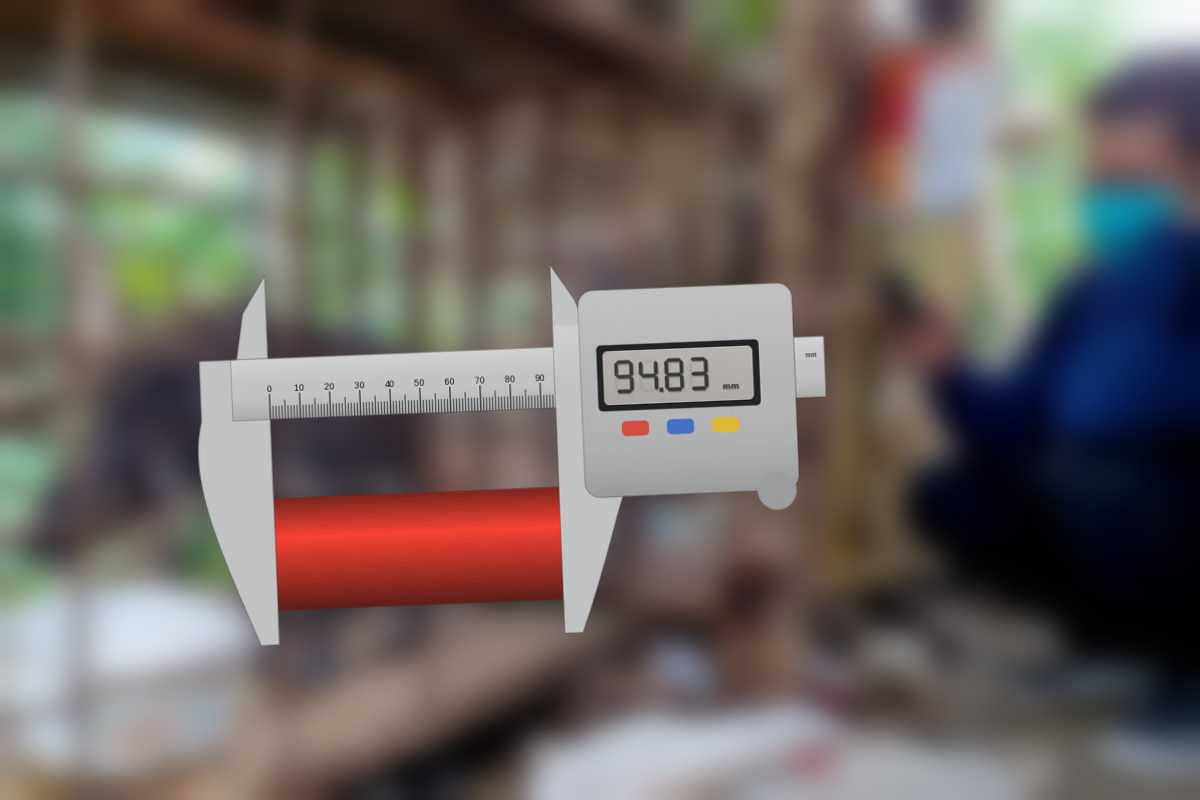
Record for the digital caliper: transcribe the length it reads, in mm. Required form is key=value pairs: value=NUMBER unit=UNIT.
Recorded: value=94.83 unit=mm
